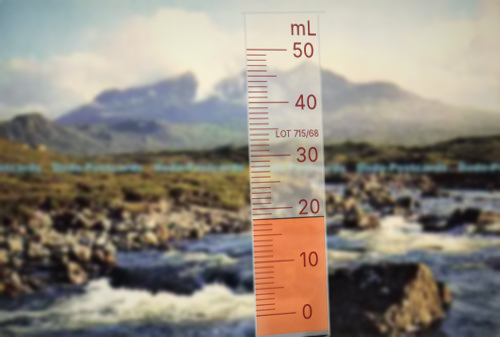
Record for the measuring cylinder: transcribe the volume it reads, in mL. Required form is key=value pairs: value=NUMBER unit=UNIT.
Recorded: value=18 unit=mL
